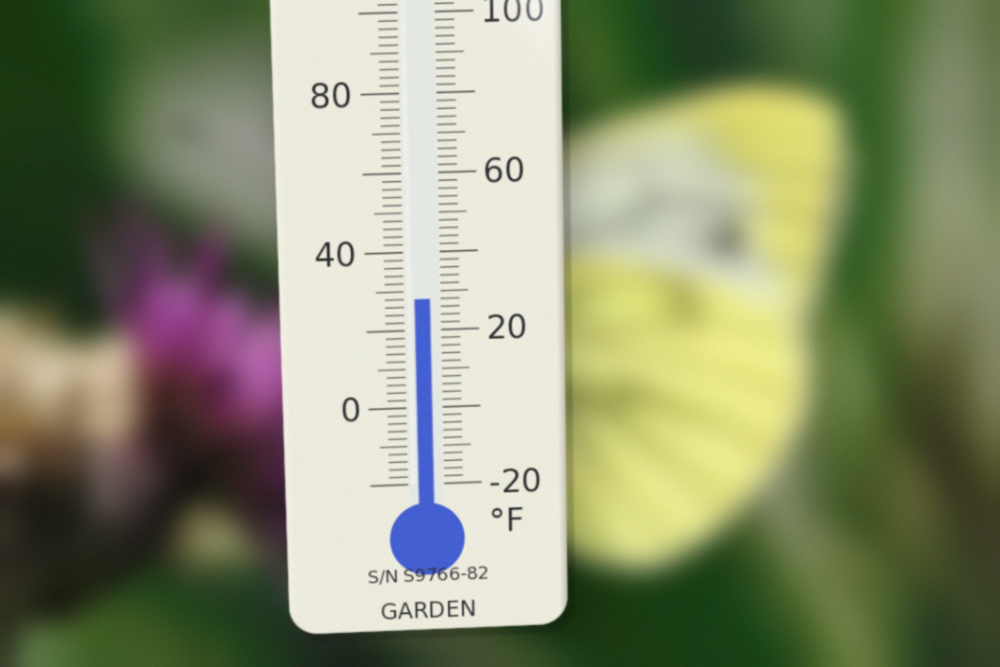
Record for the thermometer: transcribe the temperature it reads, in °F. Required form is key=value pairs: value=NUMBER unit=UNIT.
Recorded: value=28 unit=°F
